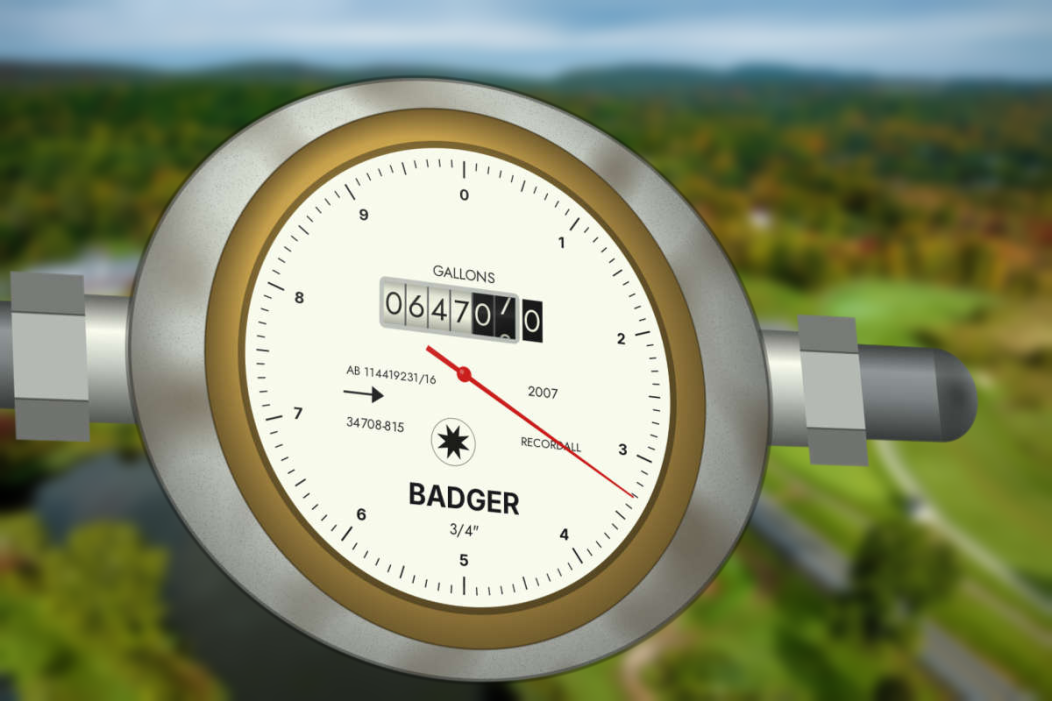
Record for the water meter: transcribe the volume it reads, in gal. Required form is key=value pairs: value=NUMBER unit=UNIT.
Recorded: value=647073.3 unit=gal
